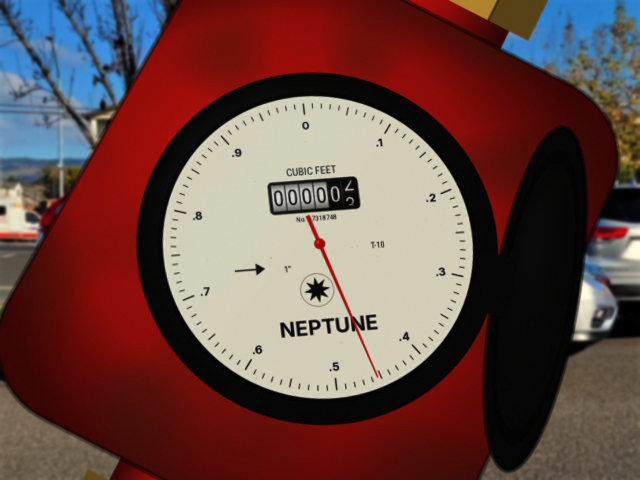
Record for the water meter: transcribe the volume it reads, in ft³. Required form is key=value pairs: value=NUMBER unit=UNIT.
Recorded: value=2.45 unit=ft³
